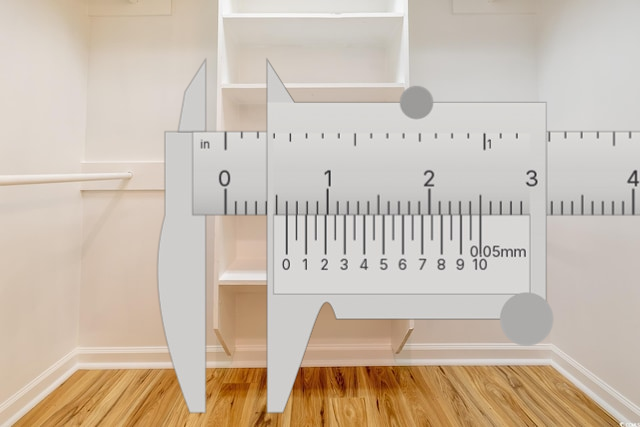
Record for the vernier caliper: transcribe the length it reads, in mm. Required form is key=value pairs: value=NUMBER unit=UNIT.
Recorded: value=6.0 unit=mm
